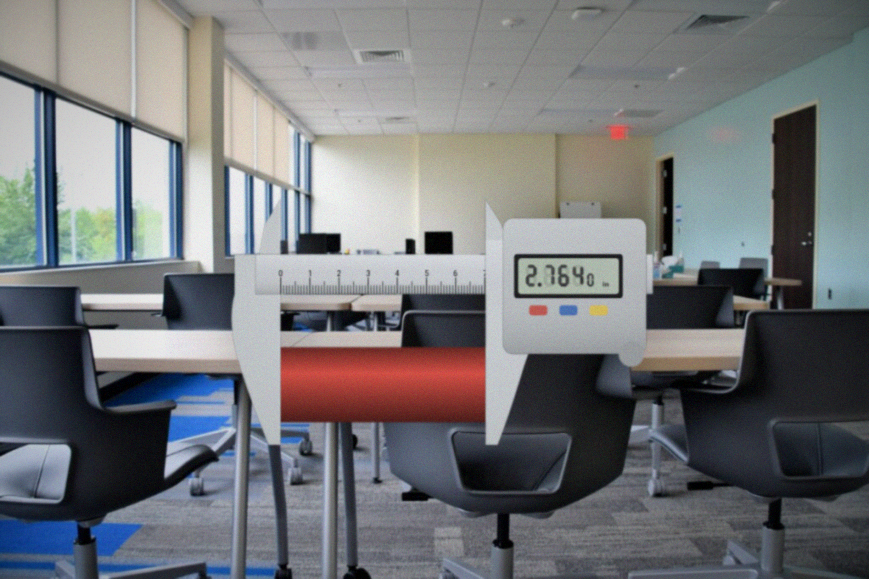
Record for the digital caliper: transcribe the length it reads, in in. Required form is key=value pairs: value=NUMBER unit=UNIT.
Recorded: value=2.7640 unit=in
